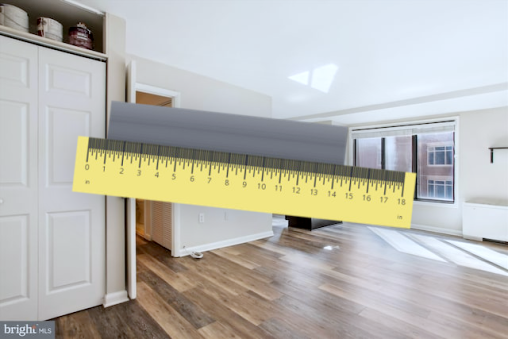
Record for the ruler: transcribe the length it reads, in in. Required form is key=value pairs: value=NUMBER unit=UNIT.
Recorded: value=13.5 unit=in
